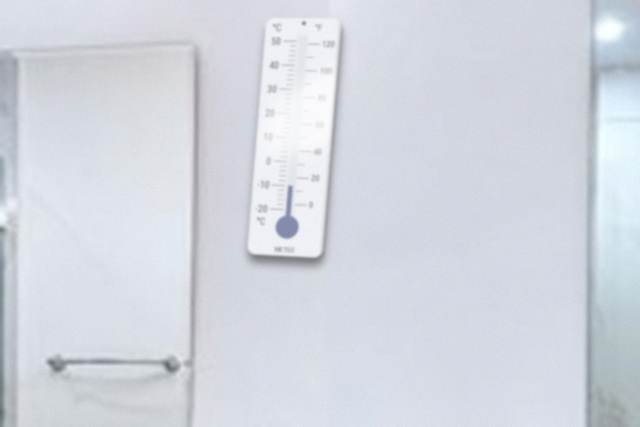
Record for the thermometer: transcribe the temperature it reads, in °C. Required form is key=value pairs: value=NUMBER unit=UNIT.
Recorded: value=-10 unit=°C
